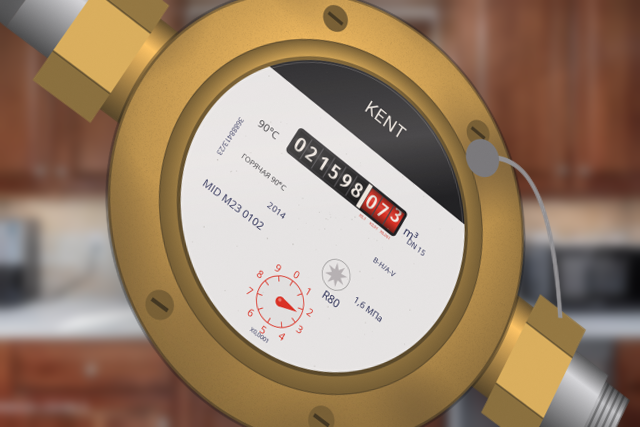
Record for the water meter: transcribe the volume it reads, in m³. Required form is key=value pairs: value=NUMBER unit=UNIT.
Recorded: value=21598.0732 unit=m³
